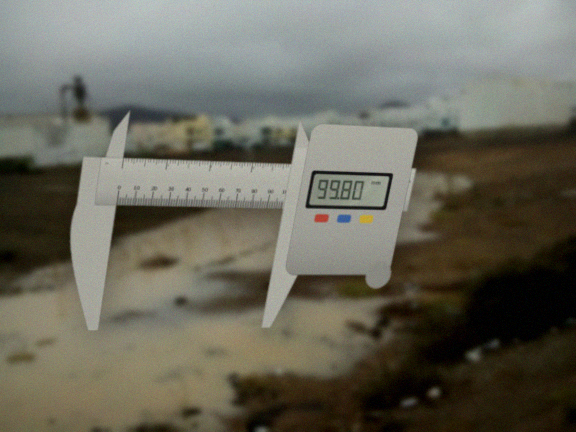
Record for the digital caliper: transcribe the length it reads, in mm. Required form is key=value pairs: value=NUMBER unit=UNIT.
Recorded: value=99.80 unit=mm
